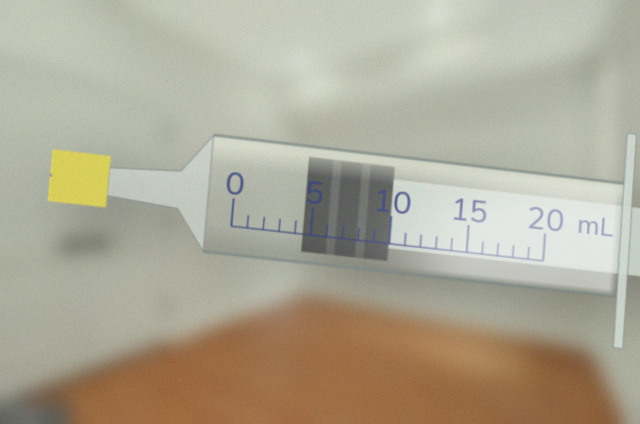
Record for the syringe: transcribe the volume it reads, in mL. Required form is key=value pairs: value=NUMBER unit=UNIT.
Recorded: value=4.5 unit=mL
